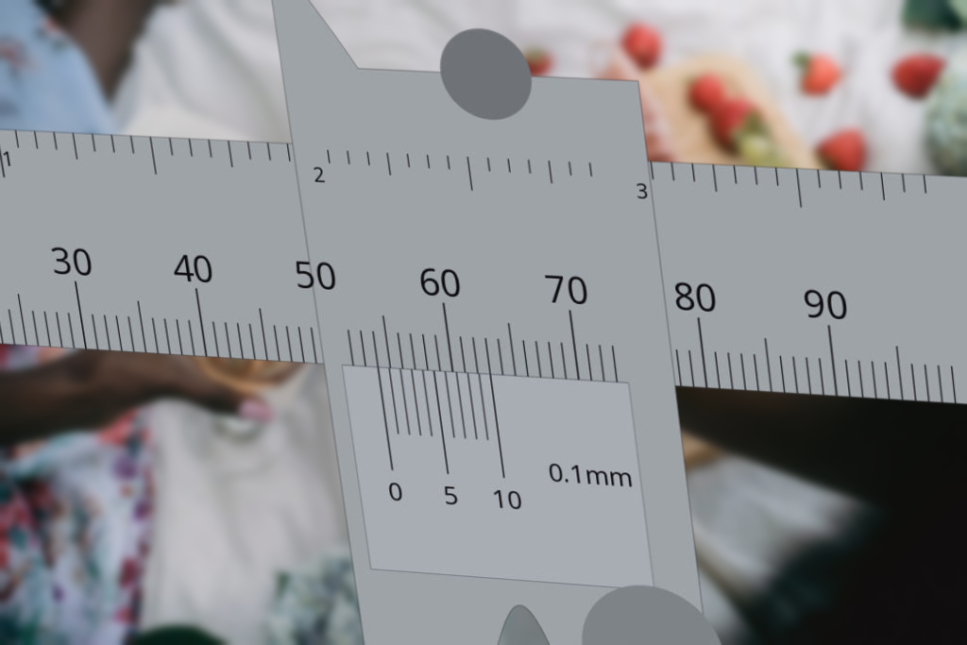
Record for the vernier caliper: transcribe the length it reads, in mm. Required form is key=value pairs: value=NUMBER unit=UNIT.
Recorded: value=54.0 unit=mm
